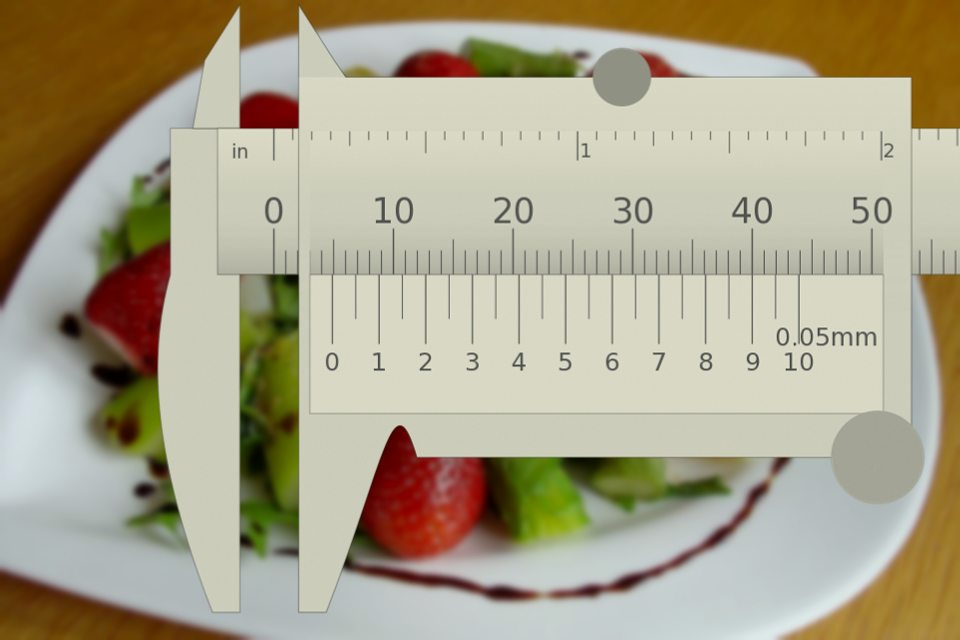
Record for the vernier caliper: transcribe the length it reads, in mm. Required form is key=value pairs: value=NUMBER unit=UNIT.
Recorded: value=4.9 unit=mm
